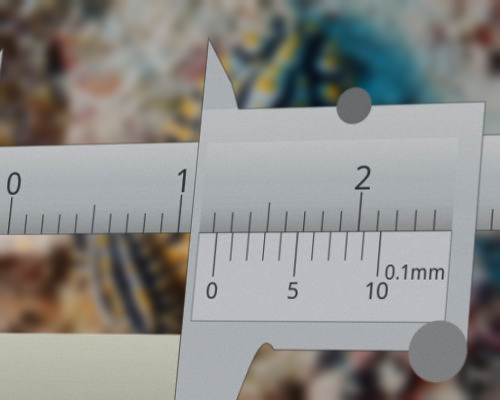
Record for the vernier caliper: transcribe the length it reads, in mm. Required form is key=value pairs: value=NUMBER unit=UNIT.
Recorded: value=12.2 unit=mm
